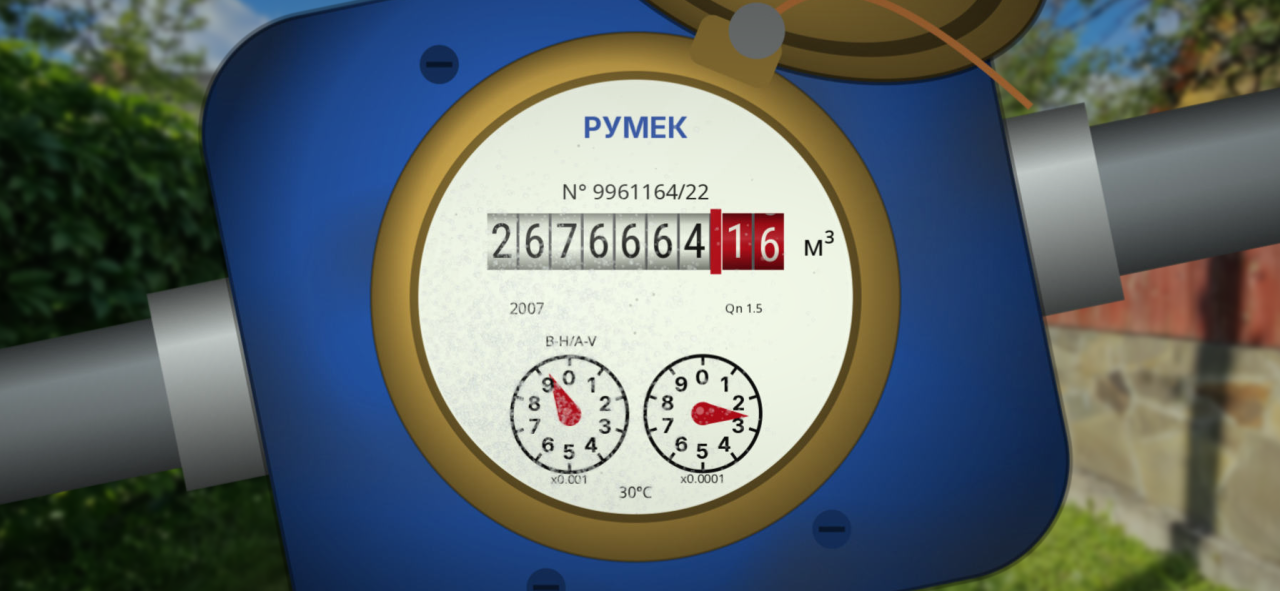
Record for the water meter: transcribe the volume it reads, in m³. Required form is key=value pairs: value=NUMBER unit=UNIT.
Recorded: value=2676664.1592 unit=m³
